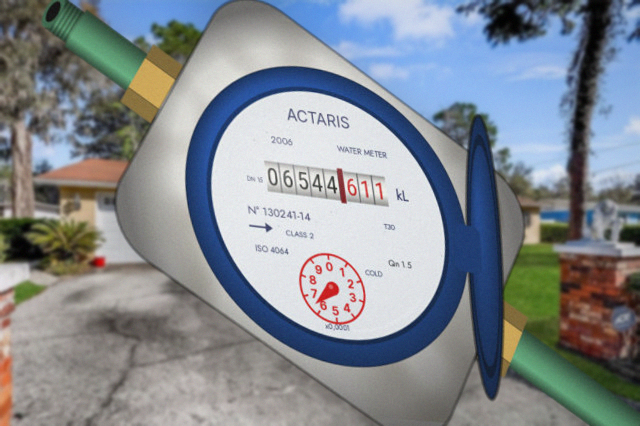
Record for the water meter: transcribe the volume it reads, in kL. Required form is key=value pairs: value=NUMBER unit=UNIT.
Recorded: value=6544.6116 unit=kL
